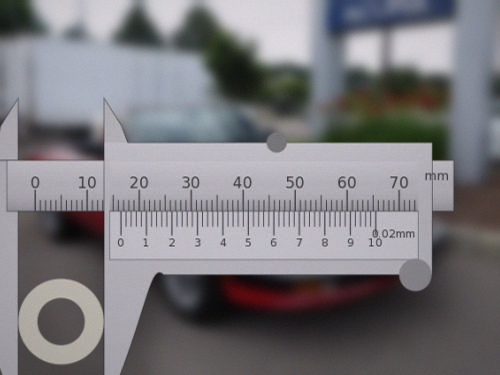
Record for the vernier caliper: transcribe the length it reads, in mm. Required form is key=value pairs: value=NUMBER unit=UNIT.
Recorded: value=16.5 unit=mm
